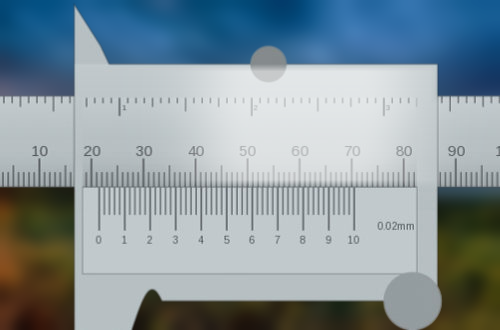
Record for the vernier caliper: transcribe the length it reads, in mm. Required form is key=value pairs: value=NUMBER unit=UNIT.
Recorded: value=21.5 unit=mm
